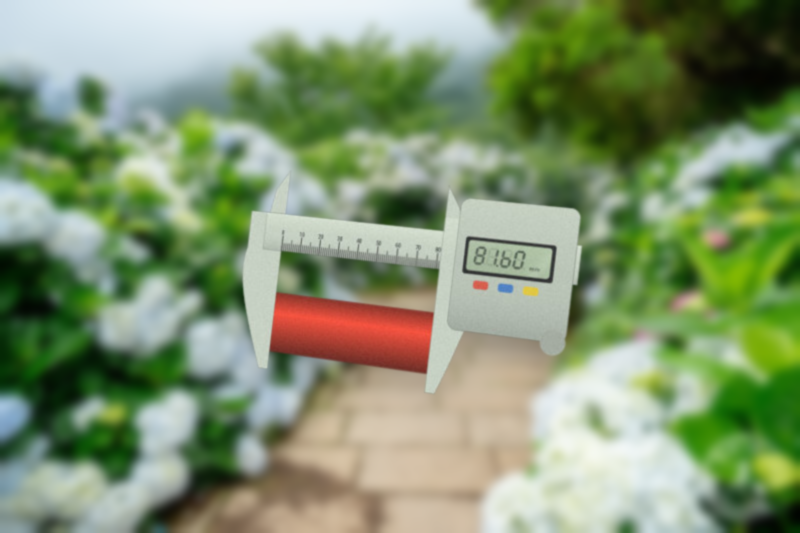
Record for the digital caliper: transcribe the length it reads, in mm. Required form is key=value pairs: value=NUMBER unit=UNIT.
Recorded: value=81.60 unit=mm
